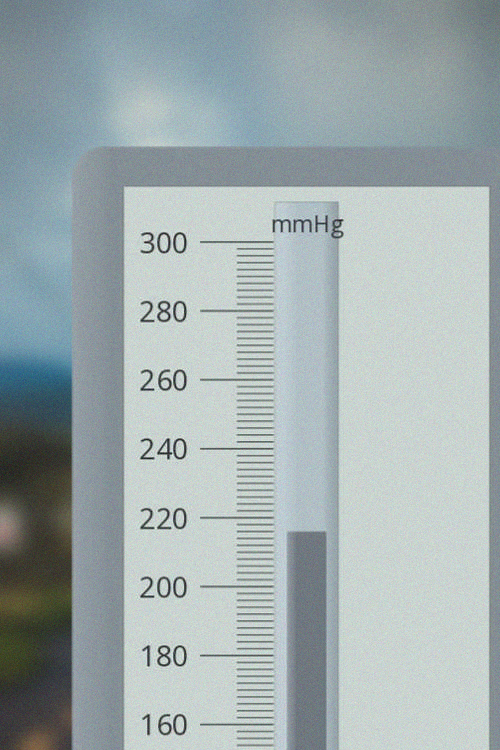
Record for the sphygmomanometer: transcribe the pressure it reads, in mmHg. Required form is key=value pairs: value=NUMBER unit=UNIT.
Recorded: value=216 unit=mmHg
